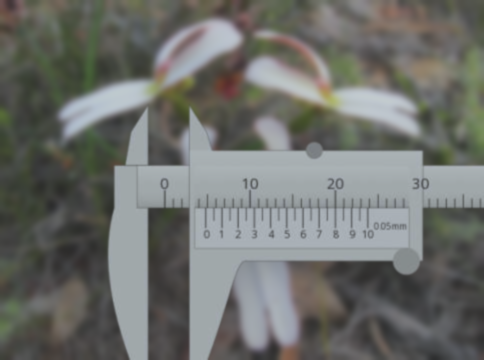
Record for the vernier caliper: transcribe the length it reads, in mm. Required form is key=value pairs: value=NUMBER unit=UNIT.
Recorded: value=4.8 unit=mm
